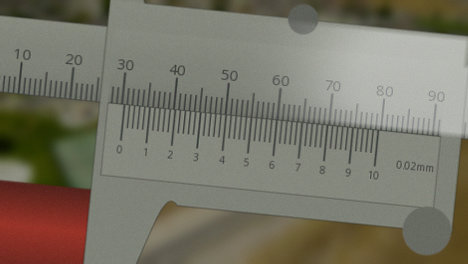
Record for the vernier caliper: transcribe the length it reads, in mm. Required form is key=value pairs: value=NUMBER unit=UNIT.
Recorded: value=30.5 unit=mm
